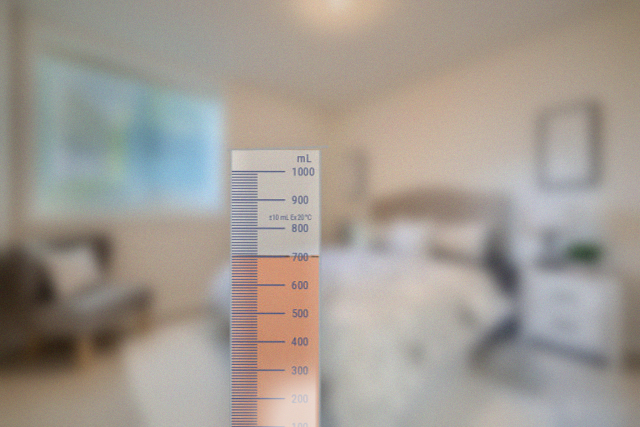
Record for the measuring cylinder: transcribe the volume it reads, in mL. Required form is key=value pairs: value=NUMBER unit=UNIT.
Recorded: value=700 unit=mL
